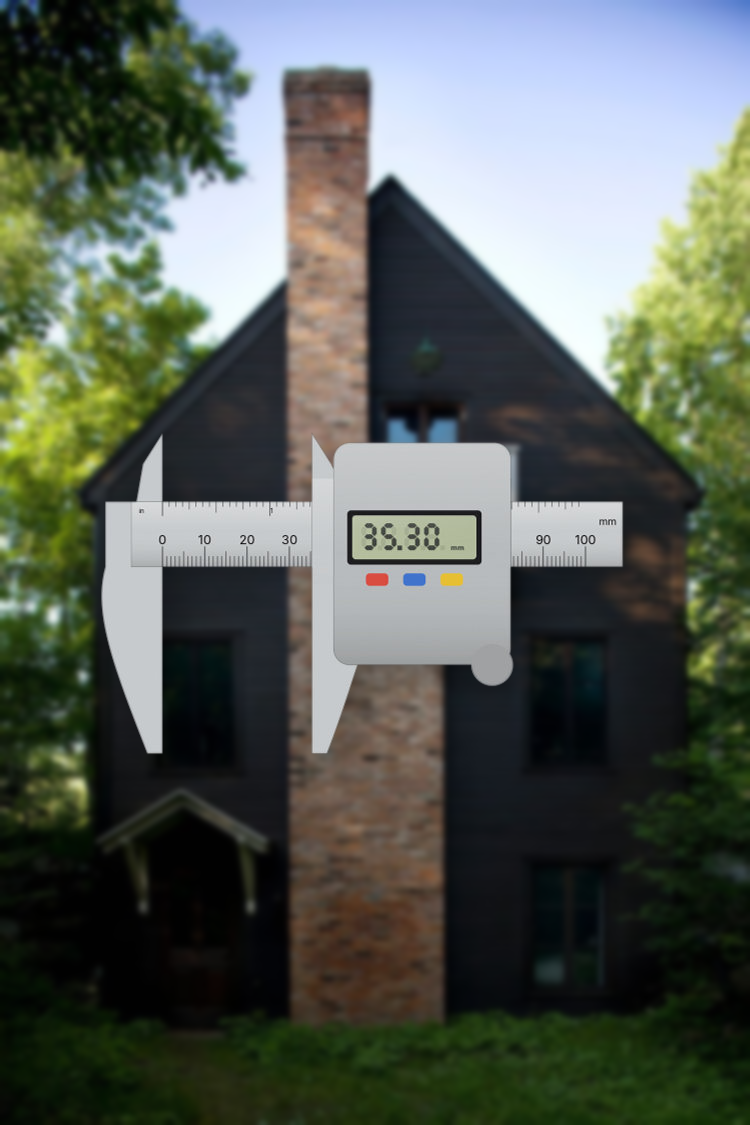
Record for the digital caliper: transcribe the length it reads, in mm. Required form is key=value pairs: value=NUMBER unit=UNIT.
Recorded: value=35.30 unit=mm
